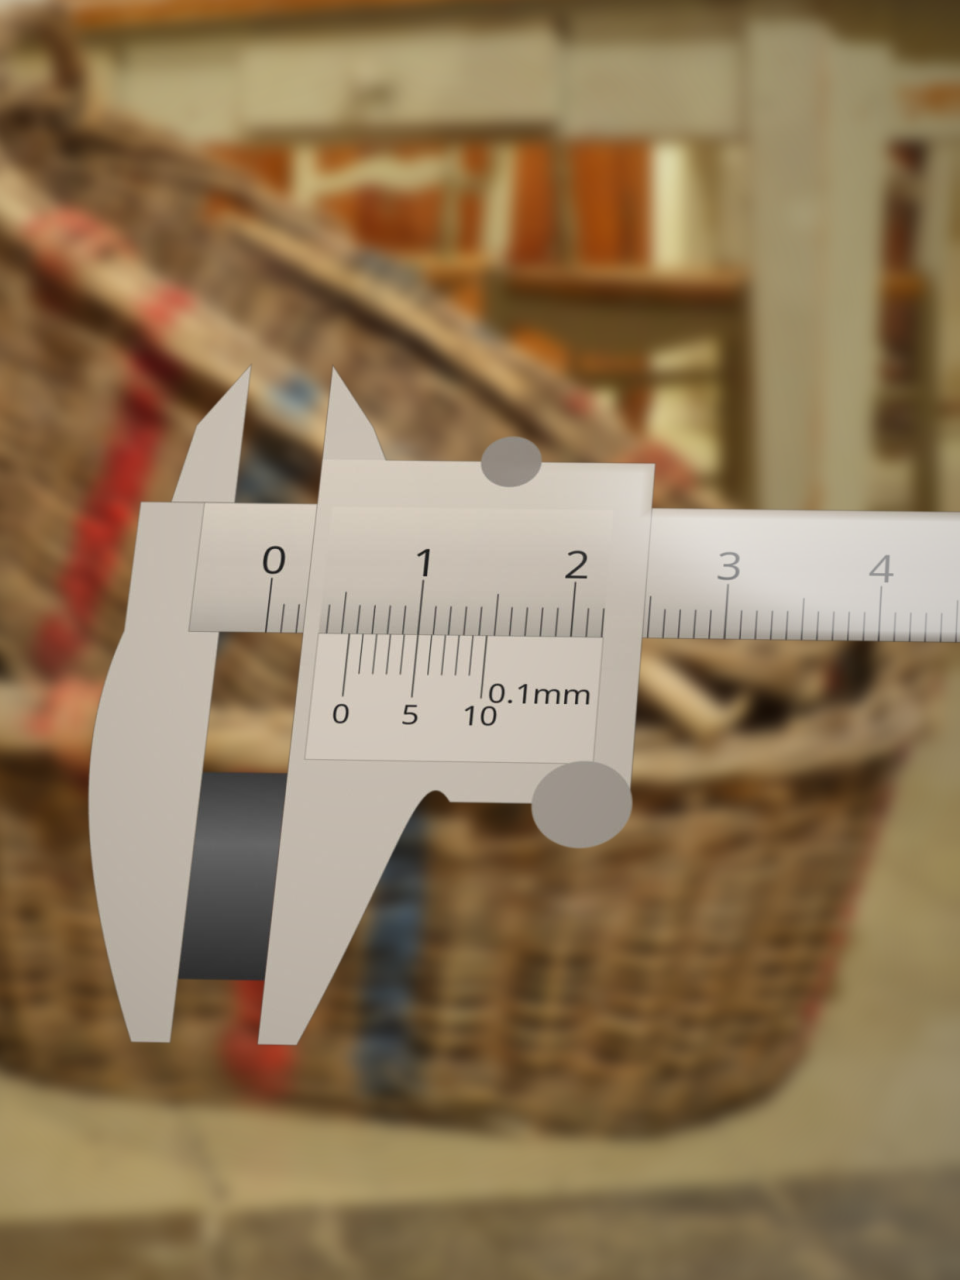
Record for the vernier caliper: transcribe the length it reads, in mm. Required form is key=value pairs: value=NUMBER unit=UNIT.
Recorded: value=5.5 unit=mm
